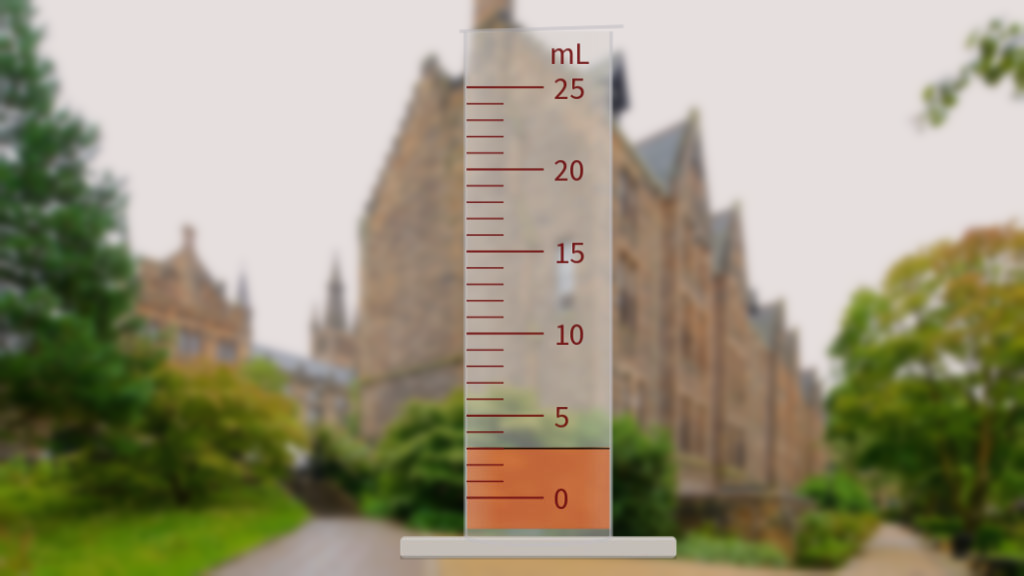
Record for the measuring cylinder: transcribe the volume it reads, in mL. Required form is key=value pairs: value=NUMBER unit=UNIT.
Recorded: value=3 unit=mL
